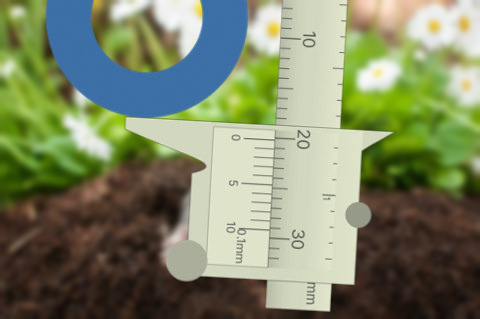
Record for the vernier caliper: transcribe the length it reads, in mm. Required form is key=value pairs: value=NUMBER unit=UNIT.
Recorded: value=20.2 unit=mm
